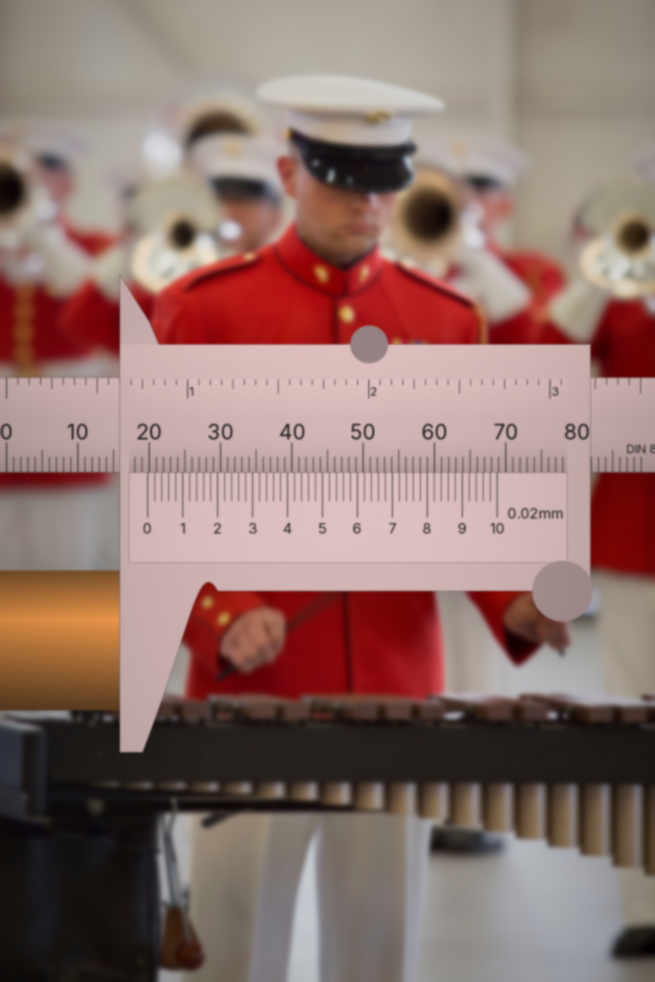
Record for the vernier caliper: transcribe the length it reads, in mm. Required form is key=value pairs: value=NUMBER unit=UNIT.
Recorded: value=19.8 unit=mm
